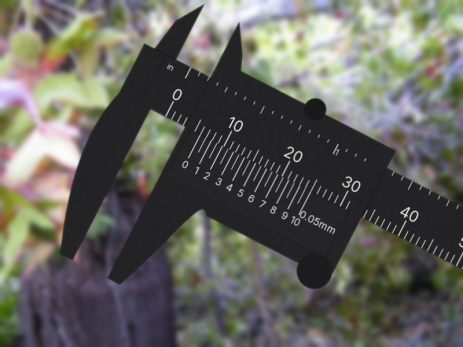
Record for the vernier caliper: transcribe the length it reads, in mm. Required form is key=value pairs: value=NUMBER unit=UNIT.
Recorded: value=6.0 unit=mm
